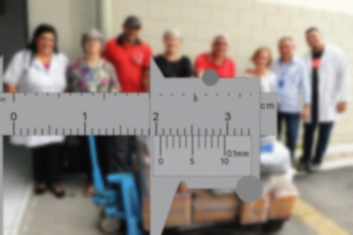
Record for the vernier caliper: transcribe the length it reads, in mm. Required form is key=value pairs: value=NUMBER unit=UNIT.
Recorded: value=20.6 unit=mm
